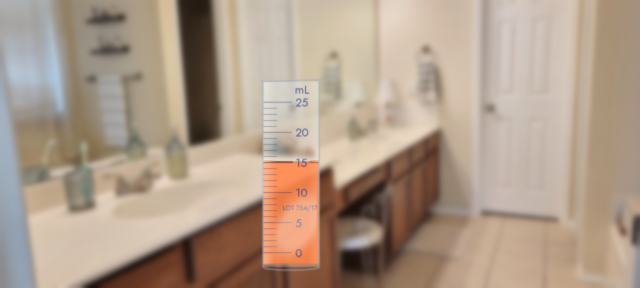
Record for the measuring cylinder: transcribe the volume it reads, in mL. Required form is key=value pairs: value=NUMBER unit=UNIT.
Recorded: value=15 unit=mL
